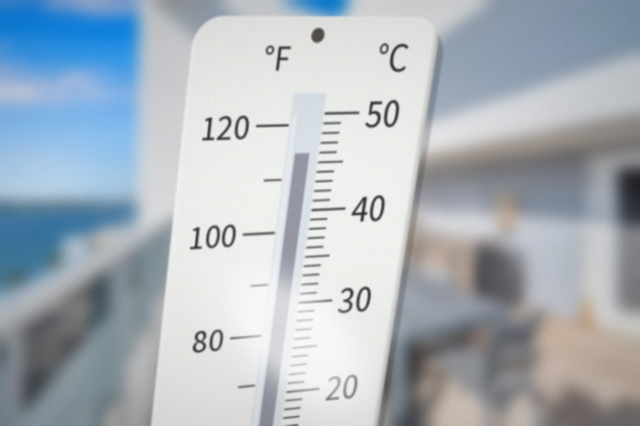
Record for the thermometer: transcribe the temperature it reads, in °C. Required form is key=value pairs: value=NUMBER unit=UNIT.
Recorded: value=46 unit=°C
